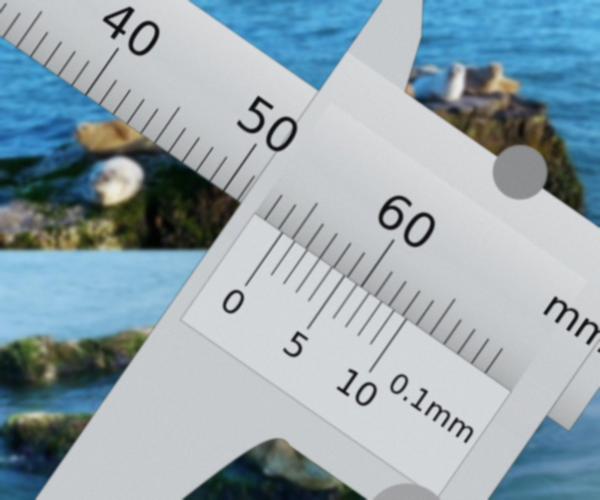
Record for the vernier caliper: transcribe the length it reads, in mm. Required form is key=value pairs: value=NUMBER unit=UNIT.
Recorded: value=54.3 unit=mm
